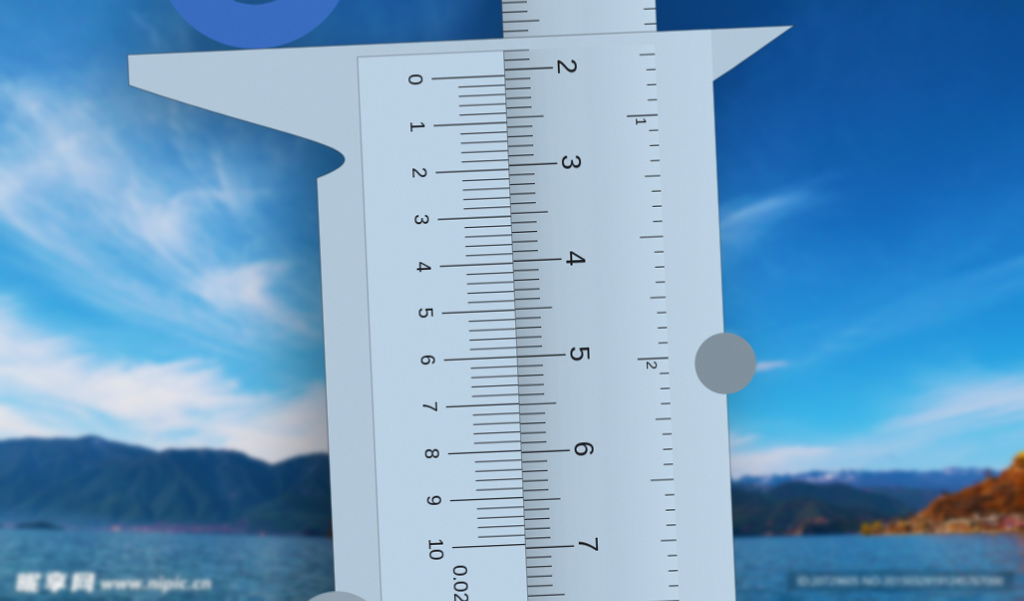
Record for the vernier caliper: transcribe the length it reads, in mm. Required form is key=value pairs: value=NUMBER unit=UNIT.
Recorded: value=20.6 unit=mm
